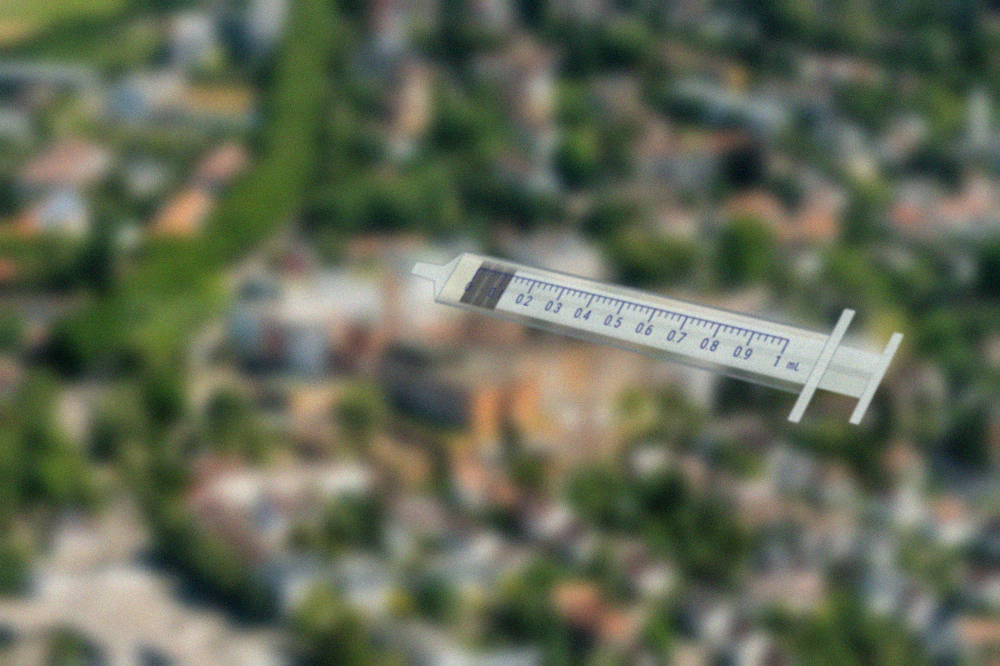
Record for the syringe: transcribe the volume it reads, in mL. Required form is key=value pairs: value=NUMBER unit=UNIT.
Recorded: value=0 unit=mL
